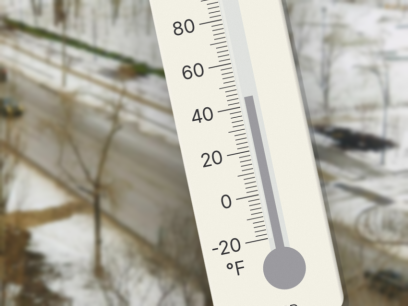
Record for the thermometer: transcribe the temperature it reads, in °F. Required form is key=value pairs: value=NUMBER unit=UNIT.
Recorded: value=44 unit=°F
